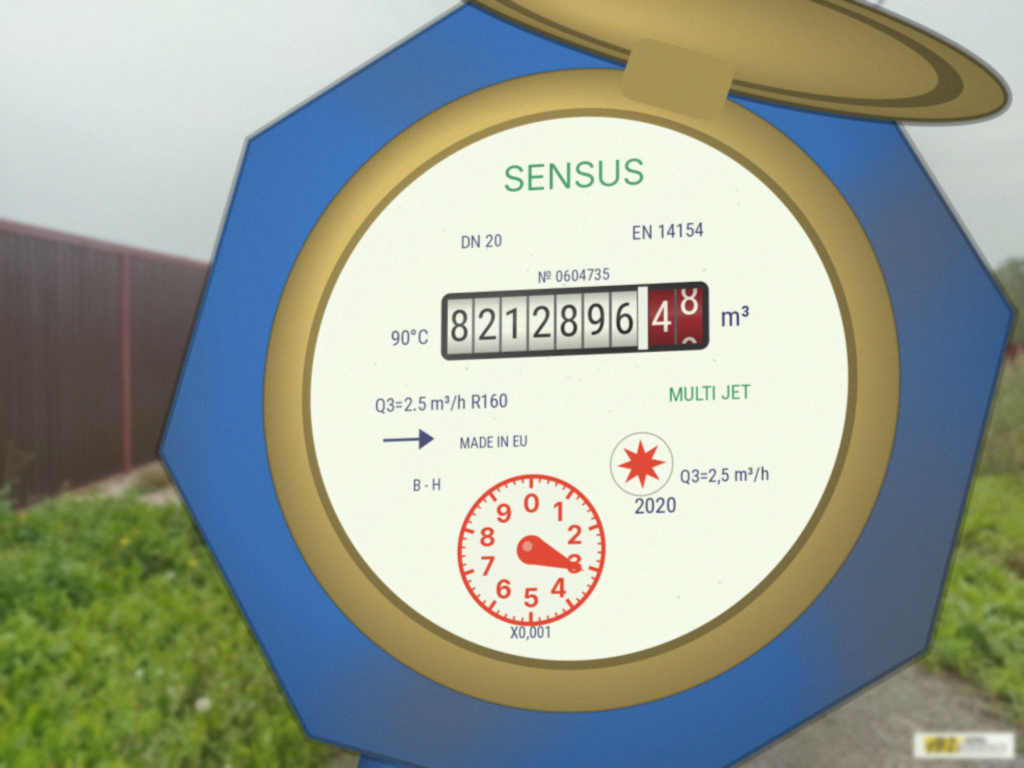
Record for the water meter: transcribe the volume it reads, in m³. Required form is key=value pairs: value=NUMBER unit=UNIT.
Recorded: value=8212896.483 unit=m³
